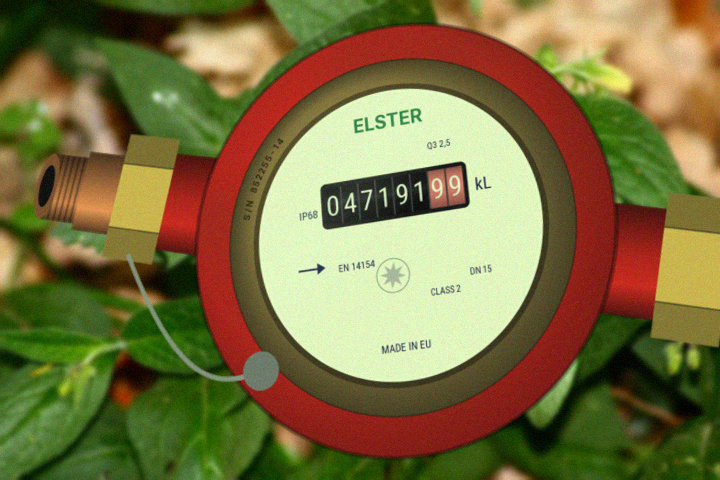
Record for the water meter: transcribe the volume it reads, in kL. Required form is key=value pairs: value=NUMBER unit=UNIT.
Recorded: value=47191.99 unit=kL
